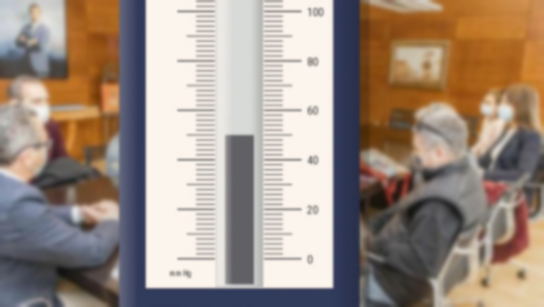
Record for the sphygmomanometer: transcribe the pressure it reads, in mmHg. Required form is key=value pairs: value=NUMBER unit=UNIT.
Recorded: value=50 unit=mmHg
